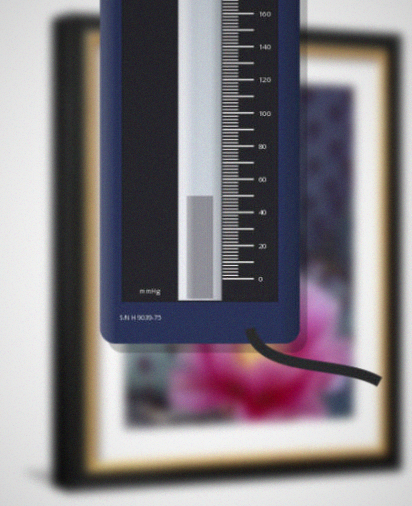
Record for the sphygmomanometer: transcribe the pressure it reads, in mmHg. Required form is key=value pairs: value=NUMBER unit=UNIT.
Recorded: value=50 unit=mmHg
